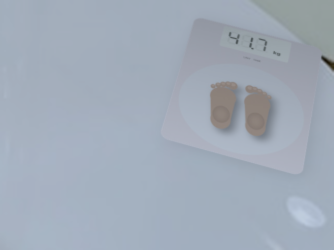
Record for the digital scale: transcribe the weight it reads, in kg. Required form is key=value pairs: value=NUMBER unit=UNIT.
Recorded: value=41.7 unit=kg
